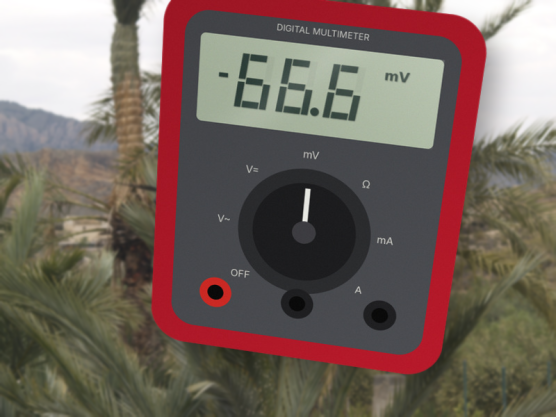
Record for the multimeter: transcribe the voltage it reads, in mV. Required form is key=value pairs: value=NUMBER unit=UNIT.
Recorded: value=-66.6 unit=mV
